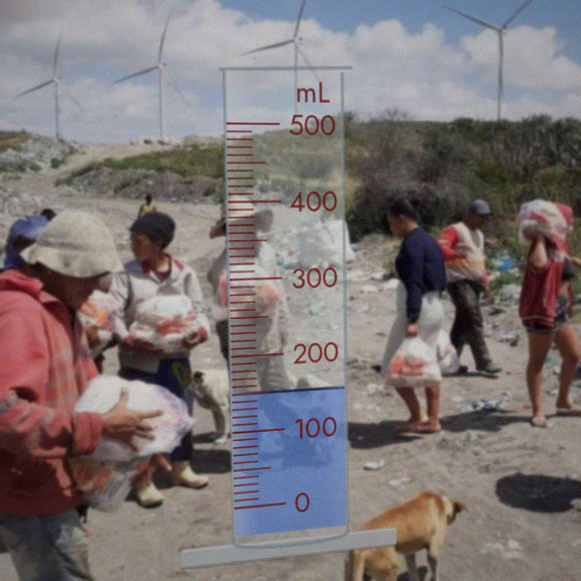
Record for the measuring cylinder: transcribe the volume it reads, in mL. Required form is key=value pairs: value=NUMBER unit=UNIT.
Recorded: value=150 unit=mL
